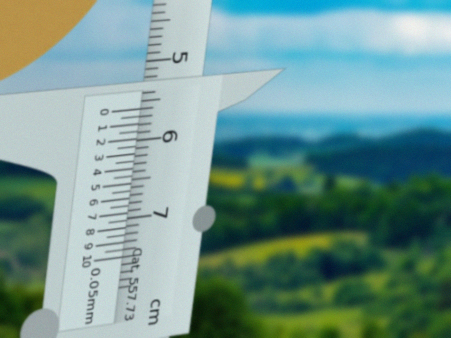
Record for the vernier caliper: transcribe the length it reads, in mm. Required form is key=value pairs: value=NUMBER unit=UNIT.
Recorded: value=56.0 unit=mm
